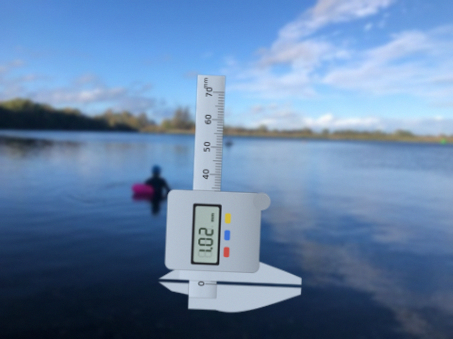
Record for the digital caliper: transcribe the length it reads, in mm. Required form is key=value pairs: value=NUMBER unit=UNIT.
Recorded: value=1.02 unit=mm
